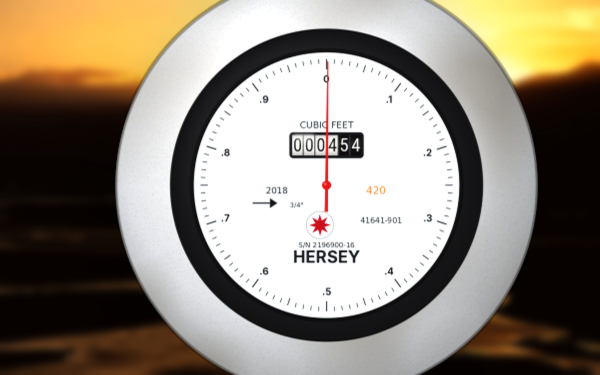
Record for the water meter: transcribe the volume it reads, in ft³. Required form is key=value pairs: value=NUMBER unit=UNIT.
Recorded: value=454.00 unit=ft³
